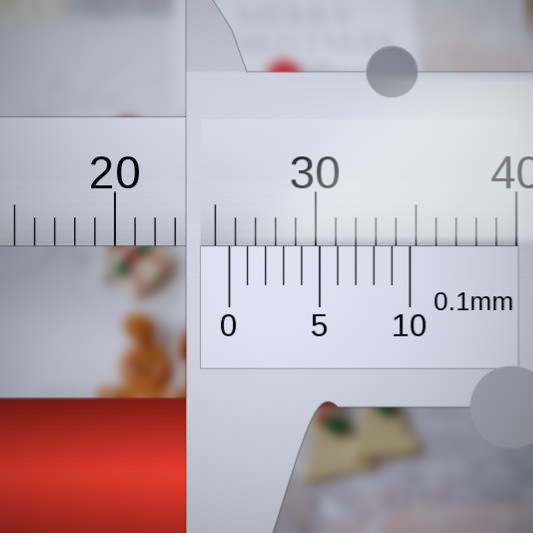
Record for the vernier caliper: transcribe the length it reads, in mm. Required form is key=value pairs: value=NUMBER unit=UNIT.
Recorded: value=25.7 unit=mm
